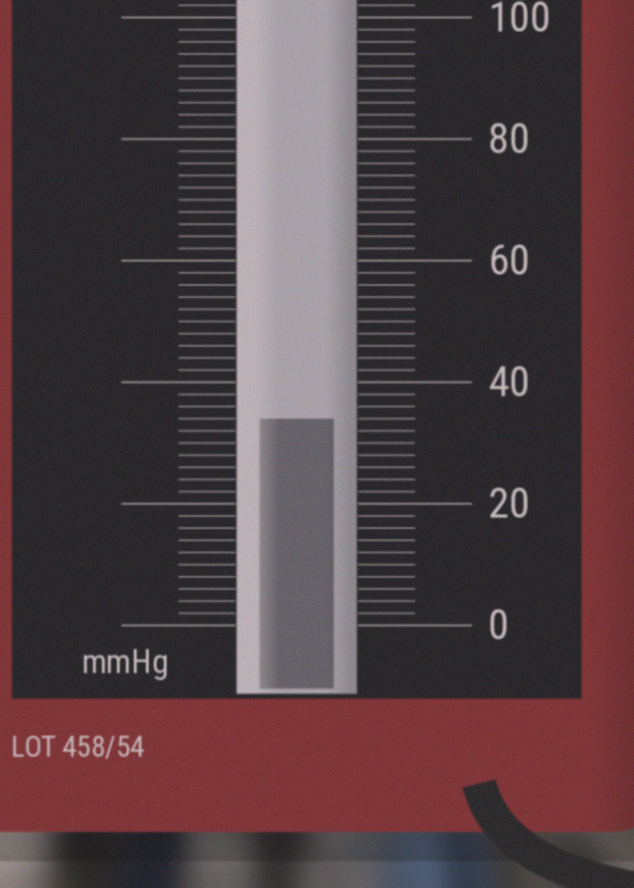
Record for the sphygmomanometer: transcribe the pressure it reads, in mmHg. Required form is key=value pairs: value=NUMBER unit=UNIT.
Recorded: value=34 unit=mmHg
